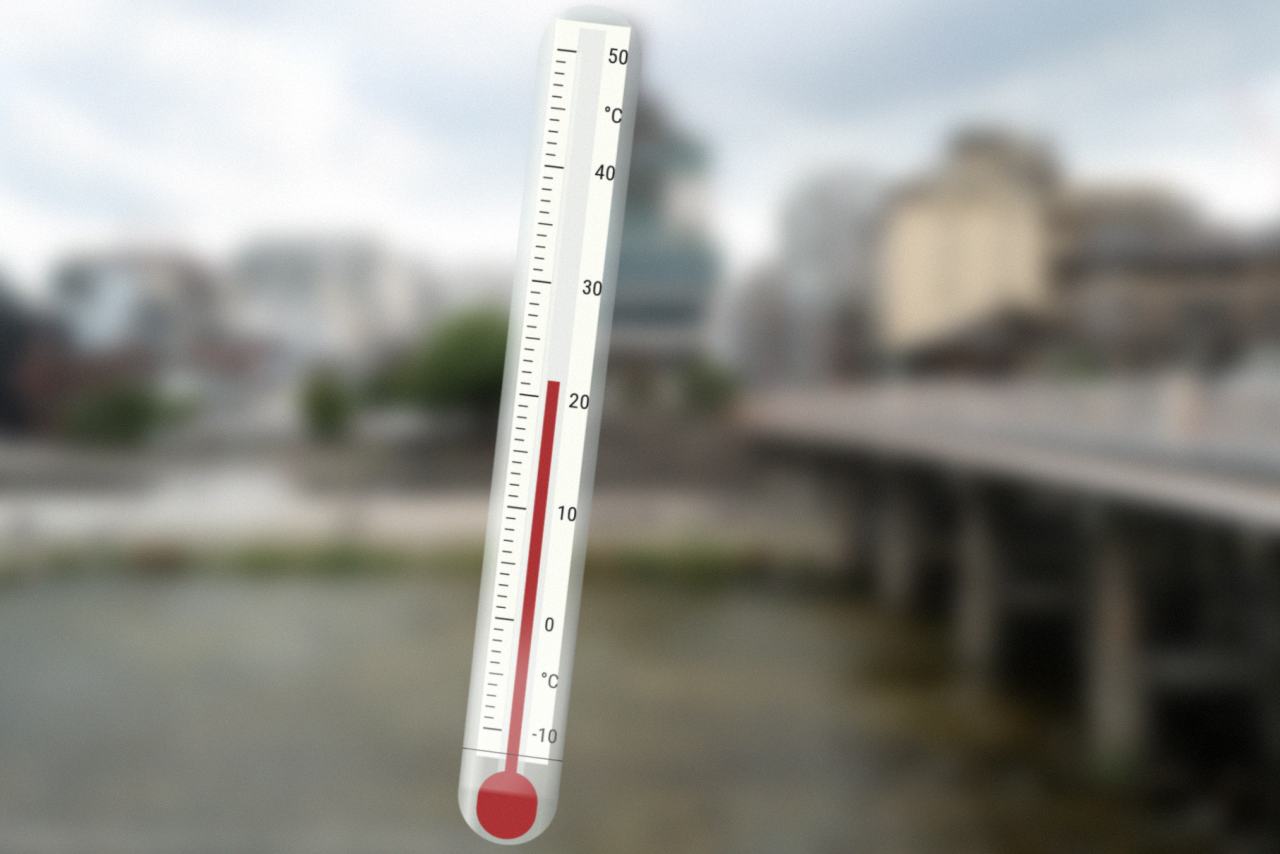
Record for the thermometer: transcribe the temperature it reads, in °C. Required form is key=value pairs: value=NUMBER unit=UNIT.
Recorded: value=21.5 unit=°C
